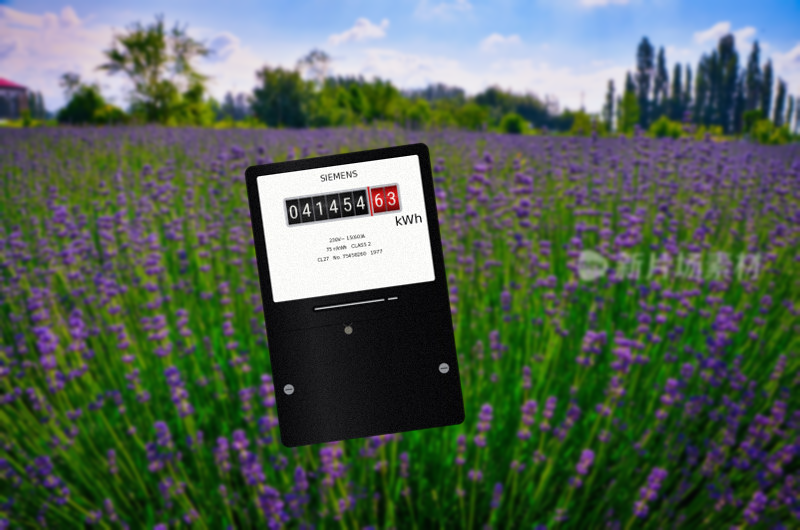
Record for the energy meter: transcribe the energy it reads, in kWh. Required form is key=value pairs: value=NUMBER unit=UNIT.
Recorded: value=41454.63 unit=kWh
